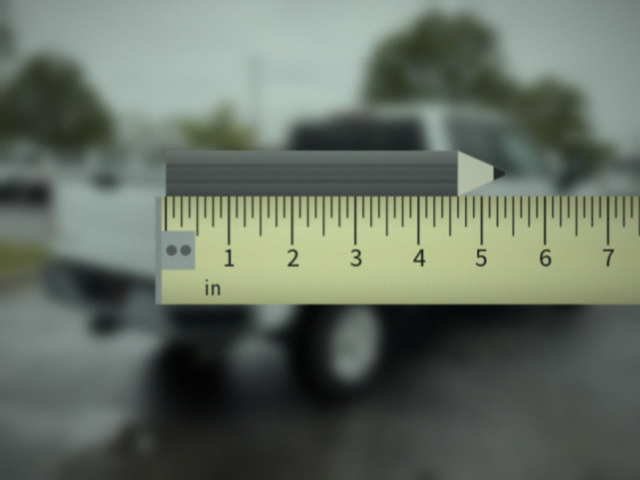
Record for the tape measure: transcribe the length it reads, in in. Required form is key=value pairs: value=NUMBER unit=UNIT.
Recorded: value=5.375 unit=in
